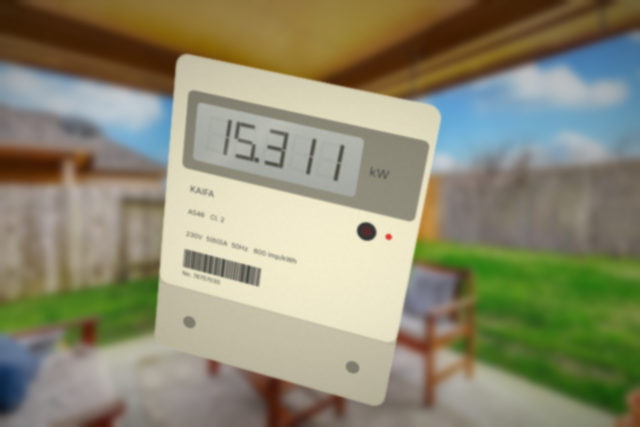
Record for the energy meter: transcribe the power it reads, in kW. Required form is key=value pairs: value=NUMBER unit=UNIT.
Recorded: value=15.311 unit=kW
